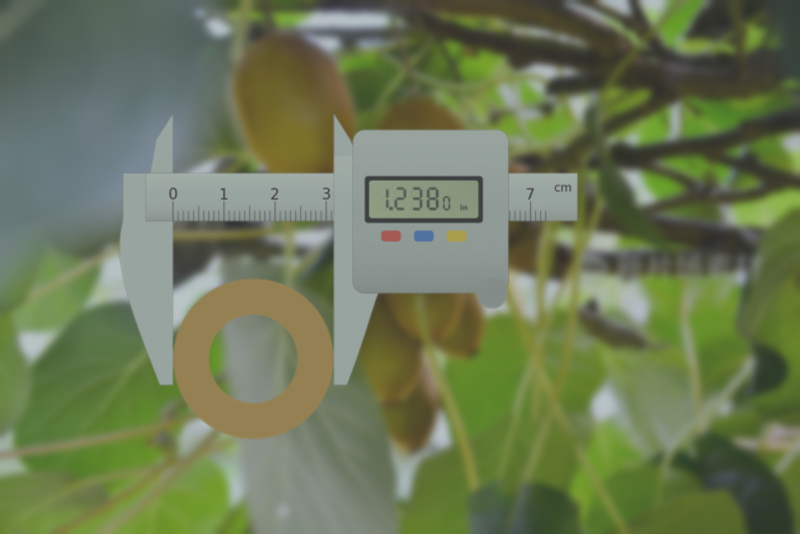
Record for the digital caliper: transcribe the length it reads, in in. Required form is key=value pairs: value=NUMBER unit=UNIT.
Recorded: value=1.2380 unit=in
